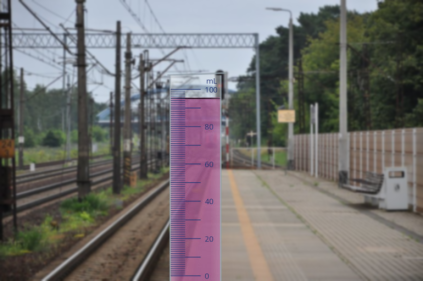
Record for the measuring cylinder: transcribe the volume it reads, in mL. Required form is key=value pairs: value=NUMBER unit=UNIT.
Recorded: value=95 unit=mL
